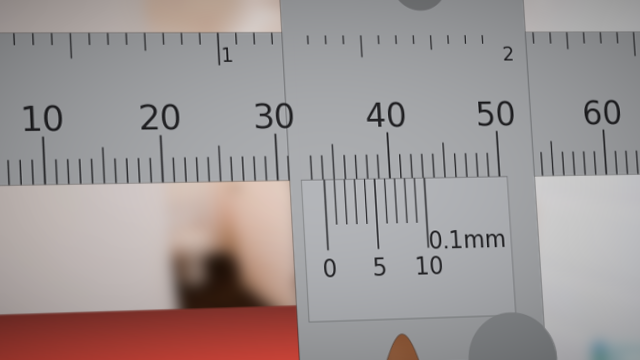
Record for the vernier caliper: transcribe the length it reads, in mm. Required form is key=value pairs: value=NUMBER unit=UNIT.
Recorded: value=34.1 unit=mm
